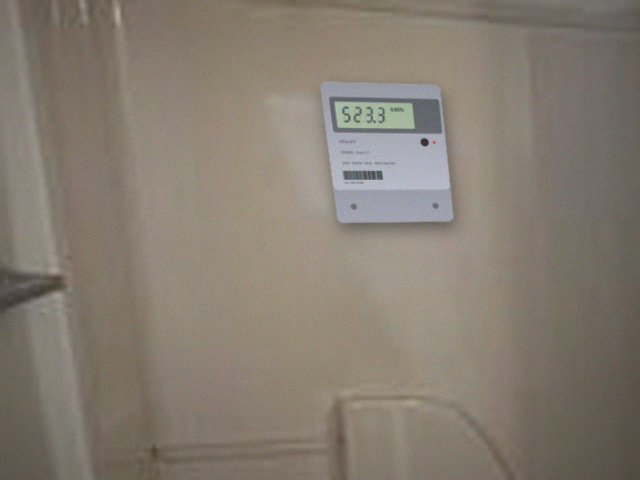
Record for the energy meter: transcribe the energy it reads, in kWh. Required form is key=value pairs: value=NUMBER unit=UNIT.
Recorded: value=523.3 unit=kWh
